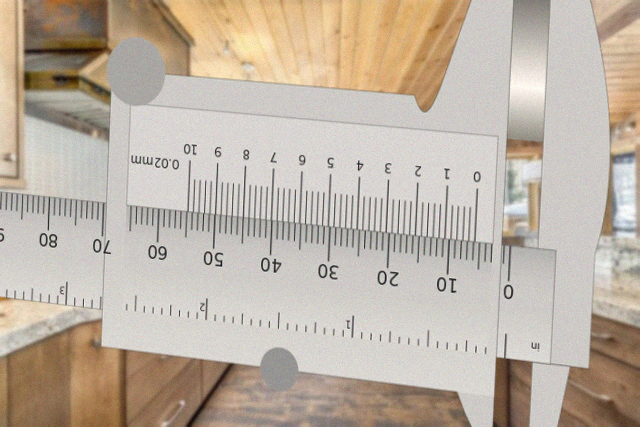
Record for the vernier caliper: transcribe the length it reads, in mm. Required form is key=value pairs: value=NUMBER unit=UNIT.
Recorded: value=5.8 unit=mm
